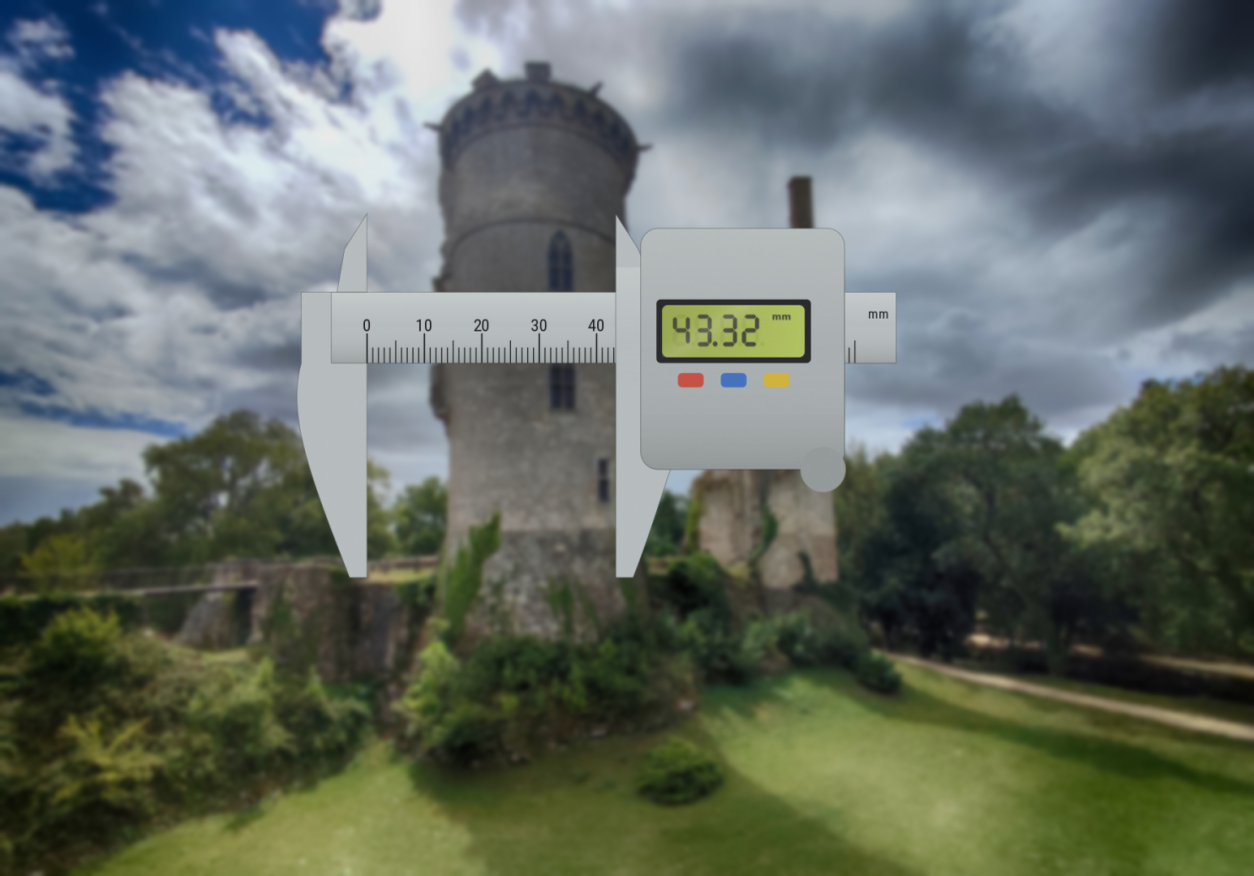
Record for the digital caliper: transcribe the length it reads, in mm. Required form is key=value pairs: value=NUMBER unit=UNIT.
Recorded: value=43.32 unit=mm
